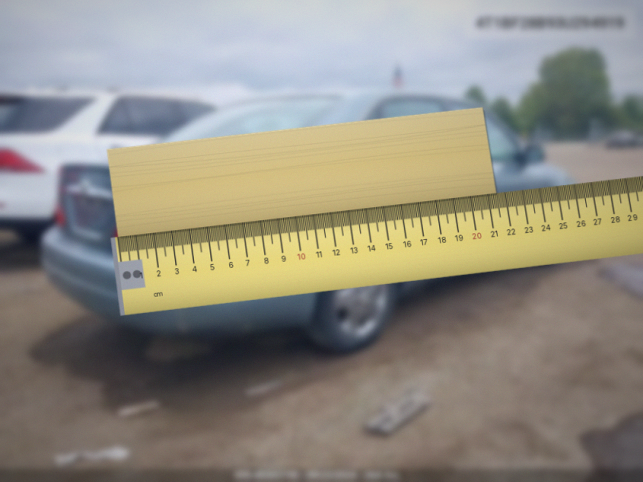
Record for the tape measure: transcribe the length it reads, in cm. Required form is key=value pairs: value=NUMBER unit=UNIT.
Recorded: value=21.5 unit=cm
